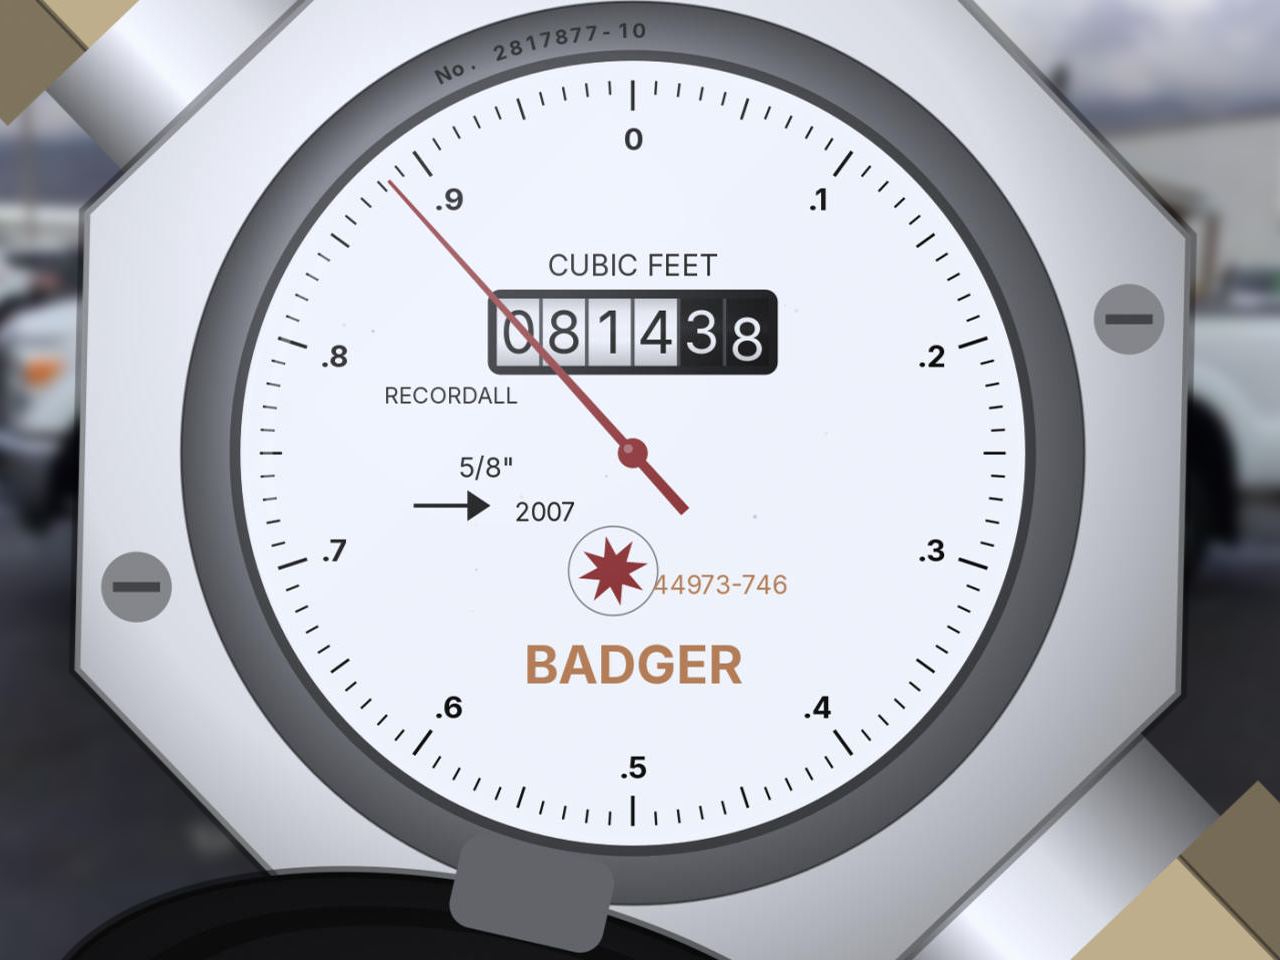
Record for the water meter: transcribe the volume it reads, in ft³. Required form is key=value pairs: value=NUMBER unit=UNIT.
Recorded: value=81437.88 unit=ft³
